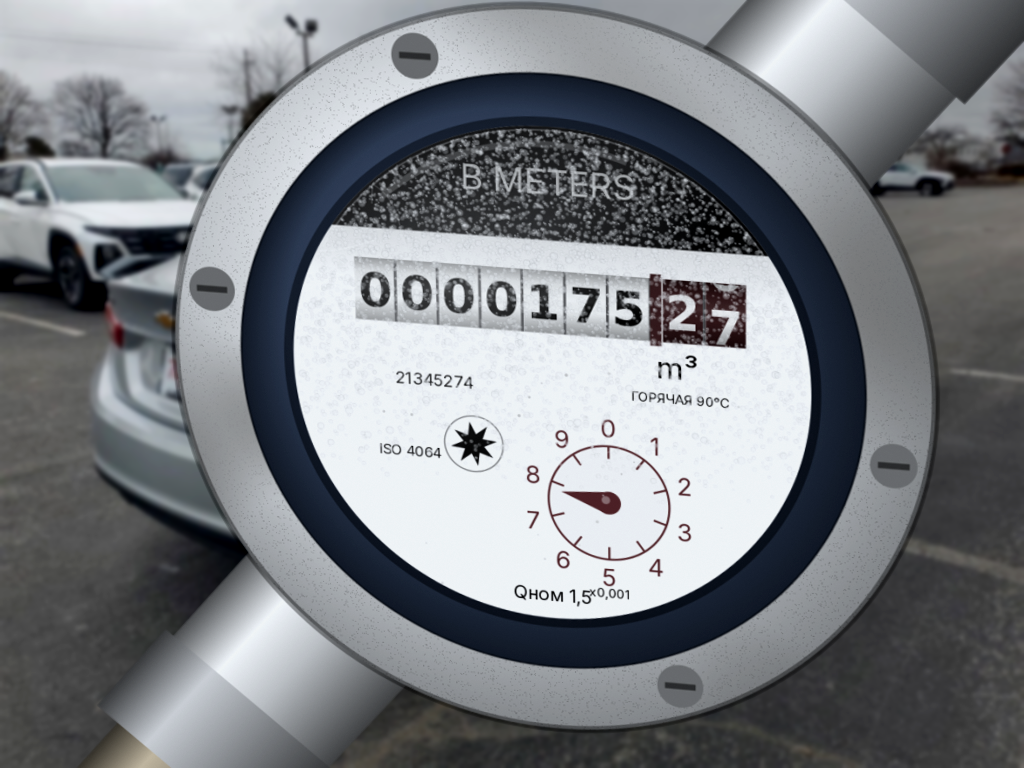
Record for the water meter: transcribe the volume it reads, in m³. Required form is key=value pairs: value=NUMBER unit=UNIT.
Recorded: value=175.267 unit=m³
